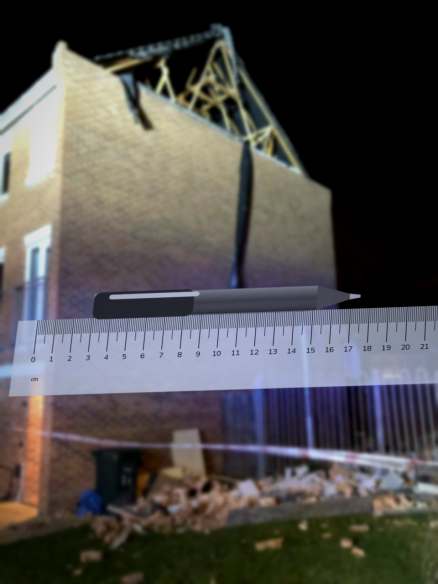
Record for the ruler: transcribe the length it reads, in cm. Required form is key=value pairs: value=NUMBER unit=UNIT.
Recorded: value=14.5 unit=cm
